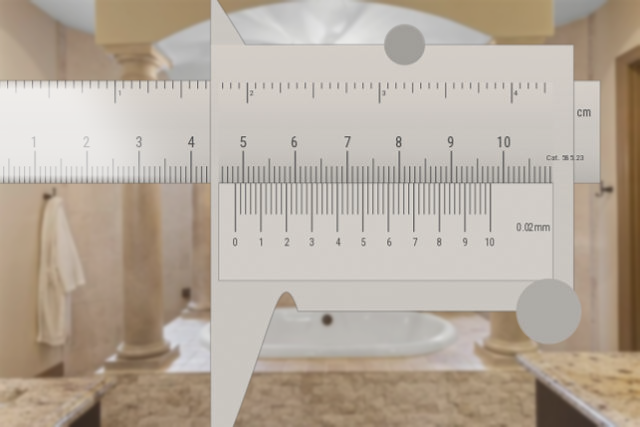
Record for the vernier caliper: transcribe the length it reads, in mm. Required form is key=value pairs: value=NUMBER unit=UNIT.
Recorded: value=48.5 unit=mm
